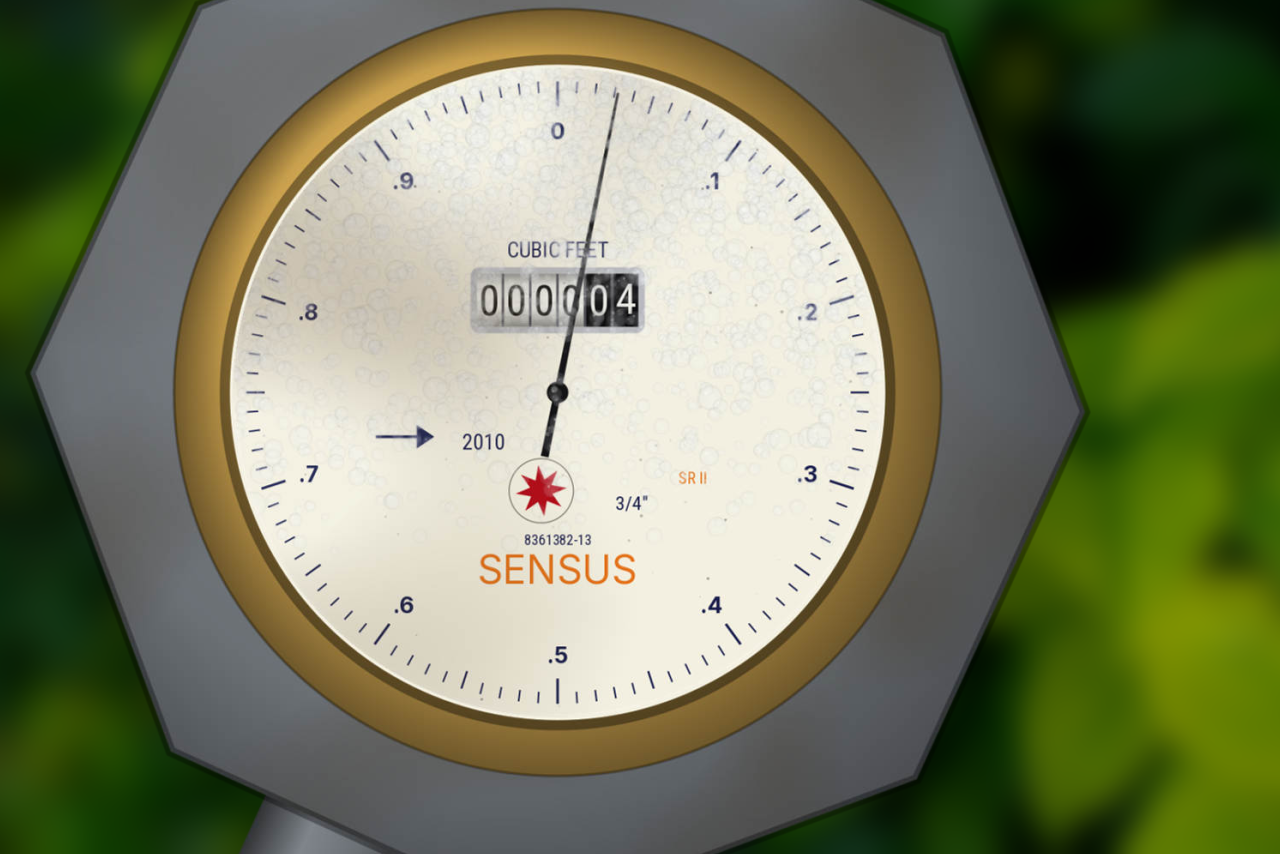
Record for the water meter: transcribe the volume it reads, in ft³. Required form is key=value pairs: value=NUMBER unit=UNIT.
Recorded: value=4.03 unit=ft³
